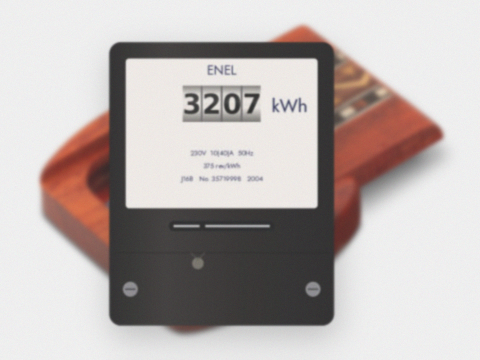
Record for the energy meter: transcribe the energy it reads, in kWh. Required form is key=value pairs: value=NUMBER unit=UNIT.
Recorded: value=3207 unit=kWh
